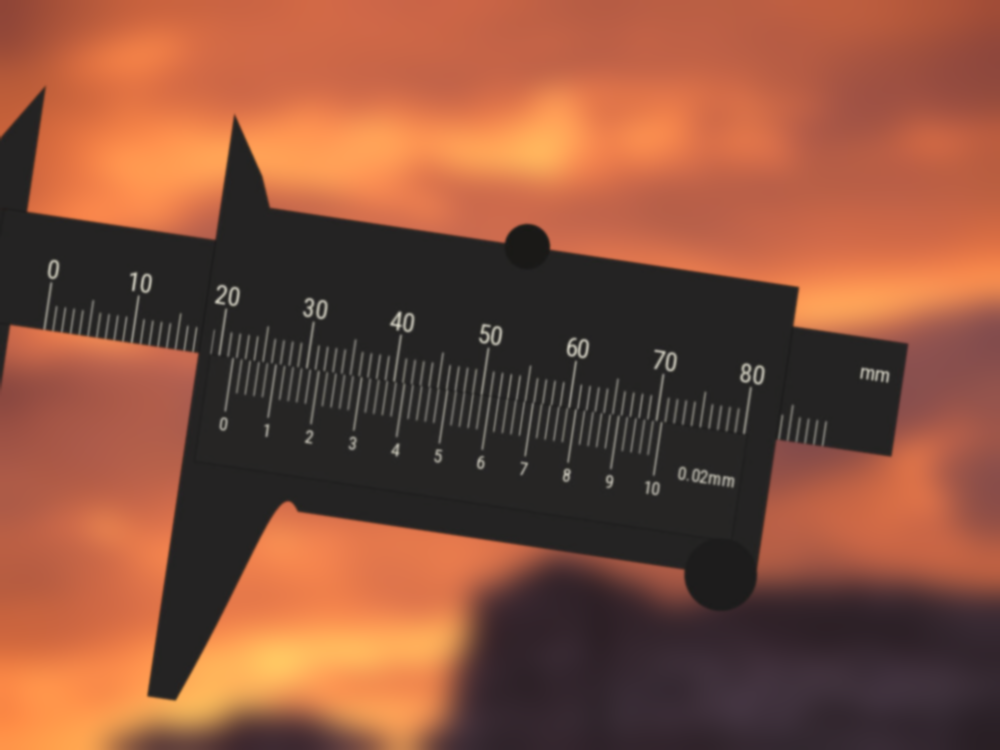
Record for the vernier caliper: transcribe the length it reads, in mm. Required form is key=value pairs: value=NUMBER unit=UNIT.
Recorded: value=21.6 unit=mm
